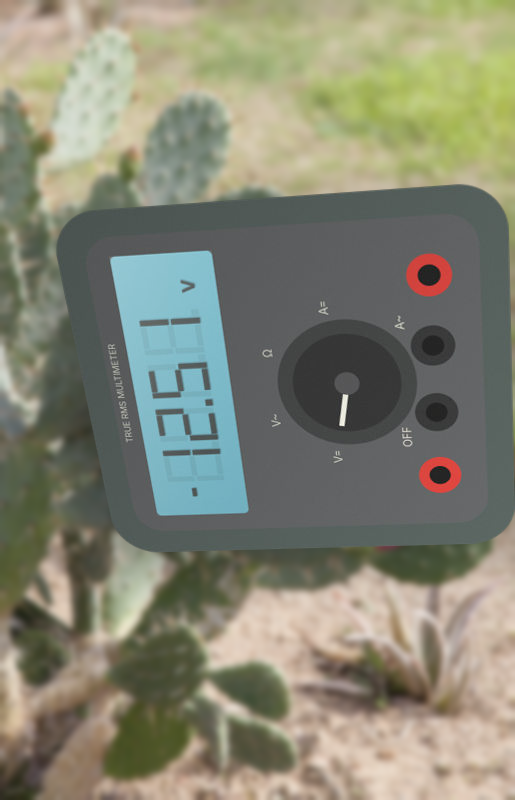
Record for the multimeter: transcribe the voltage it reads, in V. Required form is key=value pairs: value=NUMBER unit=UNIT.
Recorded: value=-12.51 unit=V
